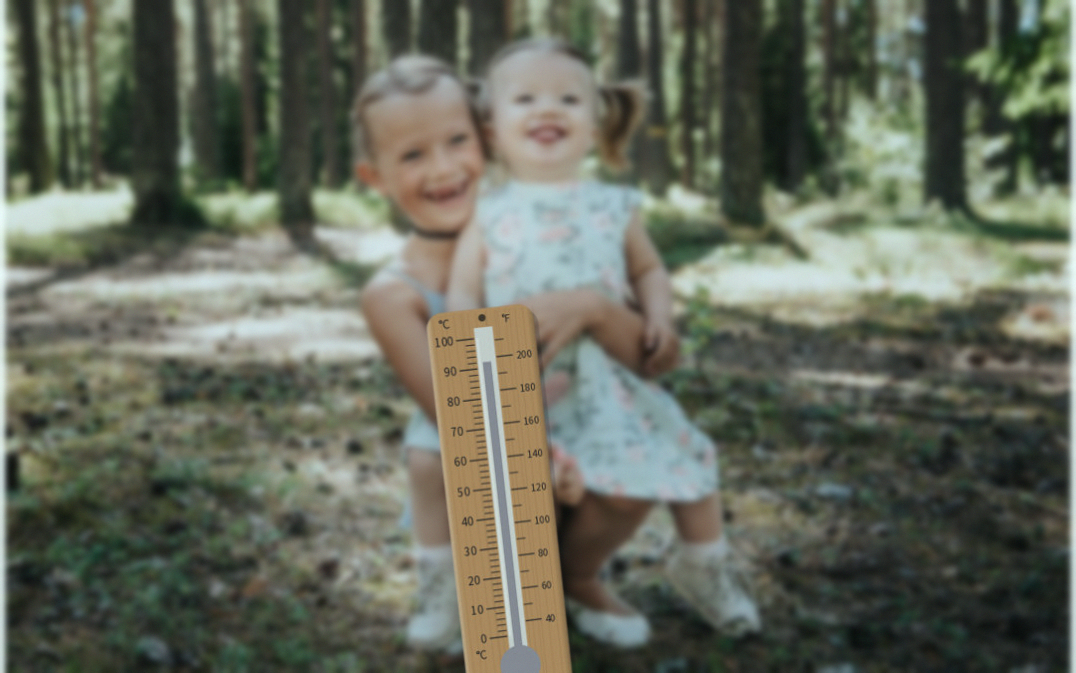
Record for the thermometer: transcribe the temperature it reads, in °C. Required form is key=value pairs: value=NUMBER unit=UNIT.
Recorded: value=92 unit=°C
